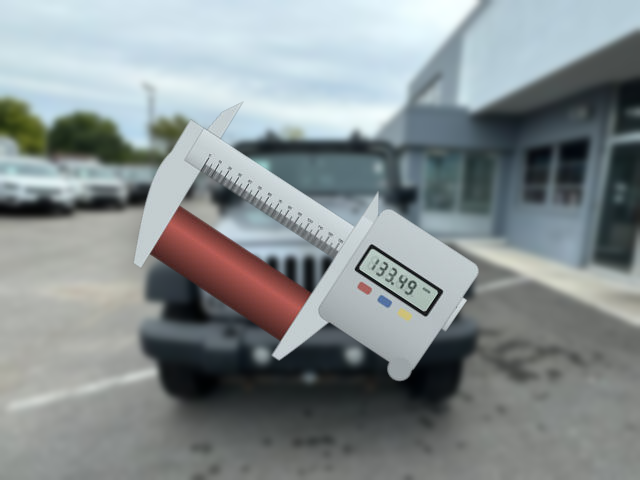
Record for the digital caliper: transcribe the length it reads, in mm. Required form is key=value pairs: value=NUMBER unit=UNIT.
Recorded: value=133.49 unit=mm
